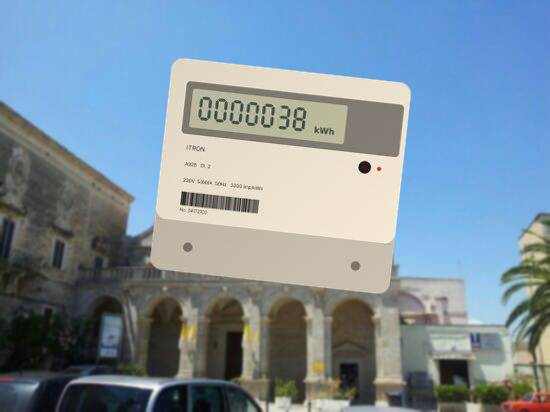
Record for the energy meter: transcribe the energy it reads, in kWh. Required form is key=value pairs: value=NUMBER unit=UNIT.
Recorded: value=38 unit=kWh
